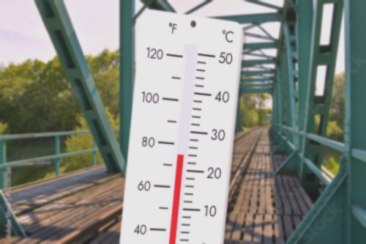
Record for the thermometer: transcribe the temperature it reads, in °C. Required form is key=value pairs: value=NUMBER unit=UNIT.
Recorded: value=24 unit=°C
